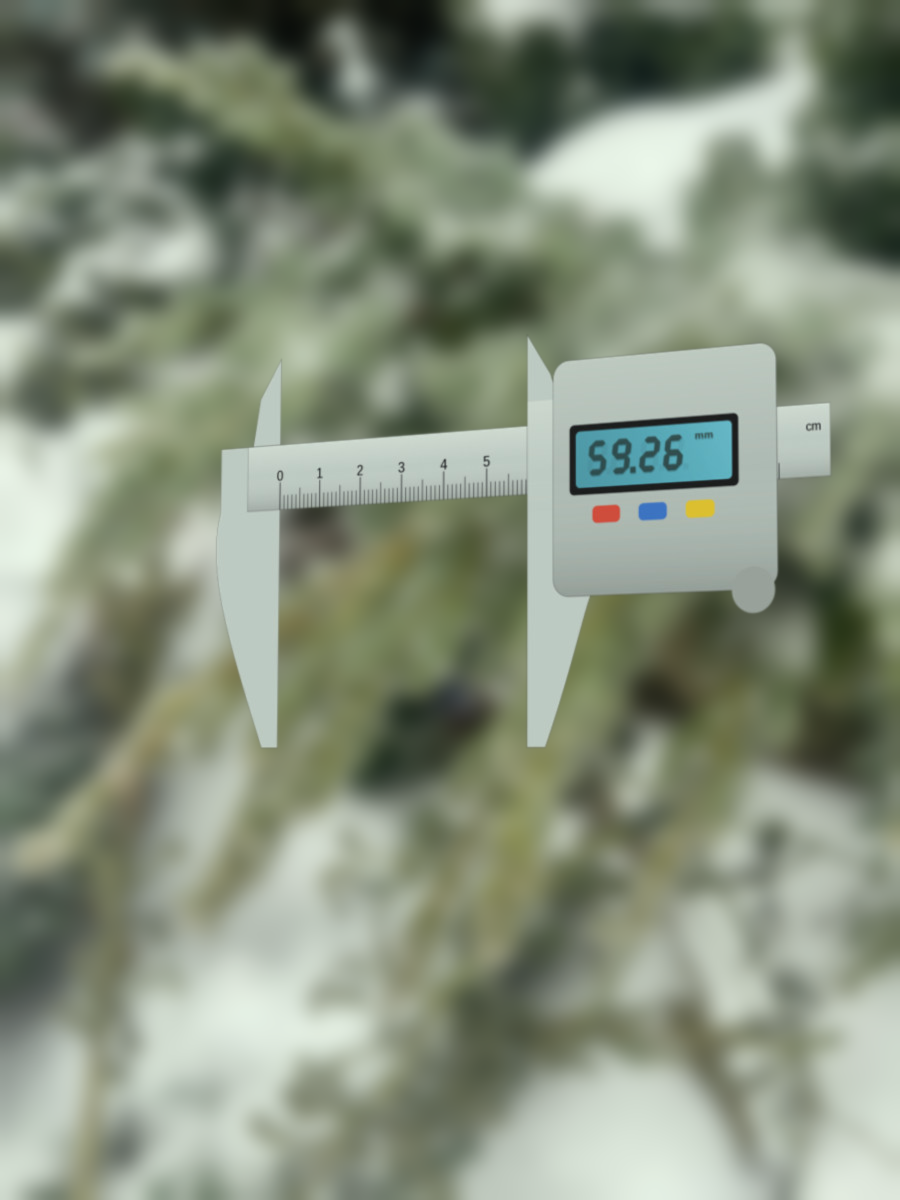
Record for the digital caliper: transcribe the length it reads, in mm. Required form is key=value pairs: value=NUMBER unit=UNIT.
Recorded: value=59.26 unit=mm
